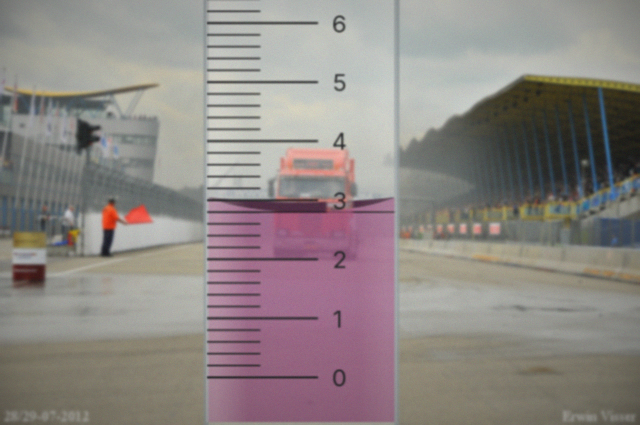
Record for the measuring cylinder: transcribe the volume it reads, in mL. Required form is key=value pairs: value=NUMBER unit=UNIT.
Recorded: value=2.8 unit=mL
